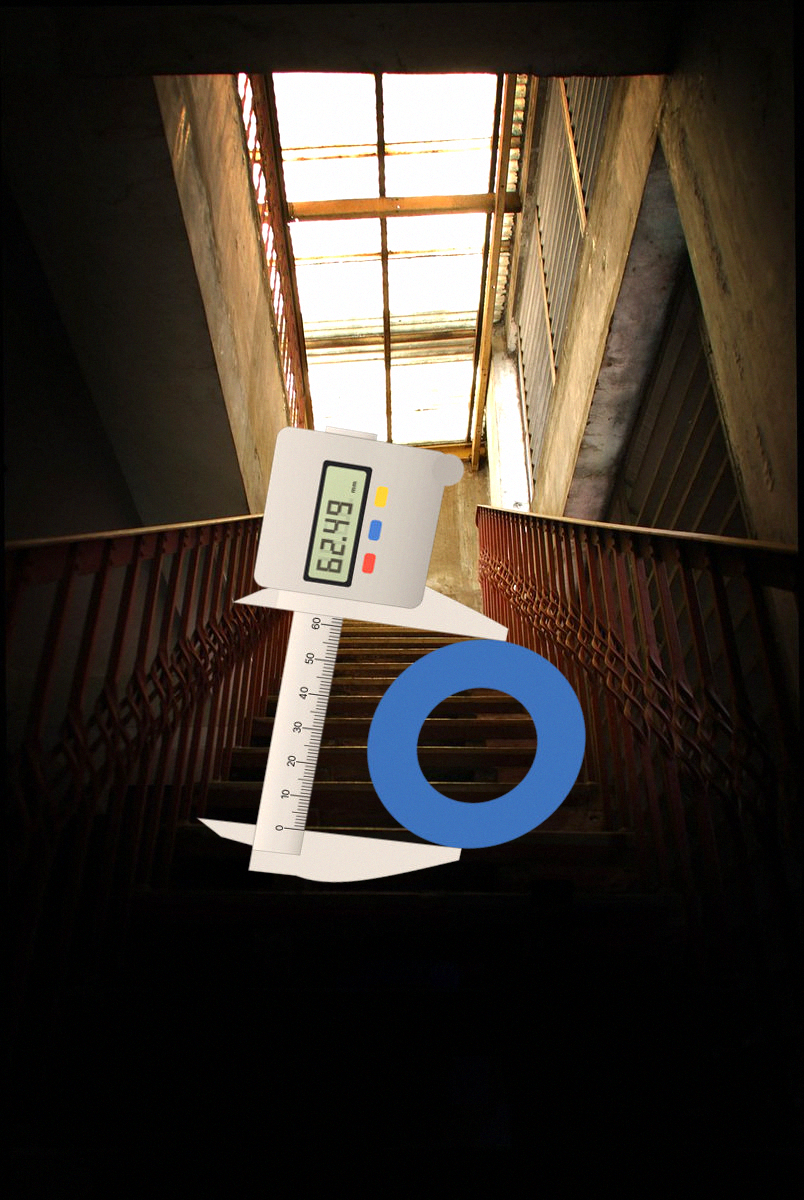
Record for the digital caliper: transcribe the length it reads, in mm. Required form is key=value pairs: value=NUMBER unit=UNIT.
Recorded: value=62.49 unit=mm
